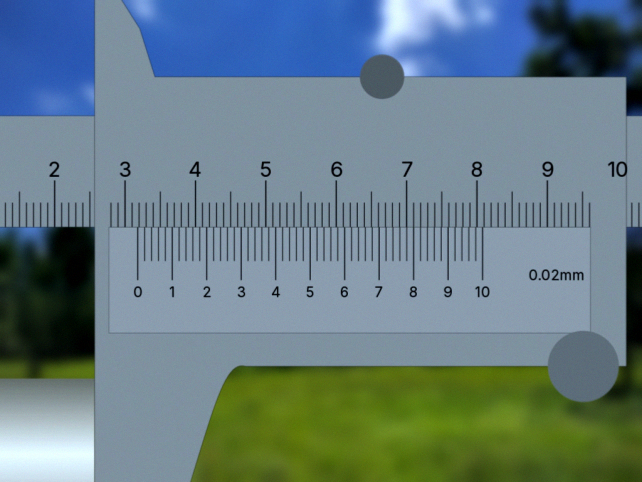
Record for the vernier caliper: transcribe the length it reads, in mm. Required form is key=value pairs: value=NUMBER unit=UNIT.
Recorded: value=31.8 unit=mm
